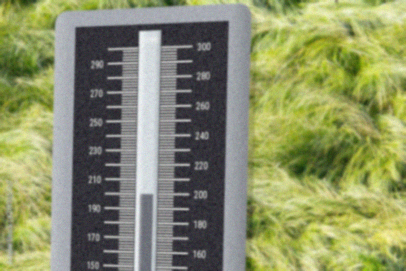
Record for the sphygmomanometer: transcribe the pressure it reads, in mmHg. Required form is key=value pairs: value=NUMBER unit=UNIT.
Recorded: value=200 unit=mmHg
